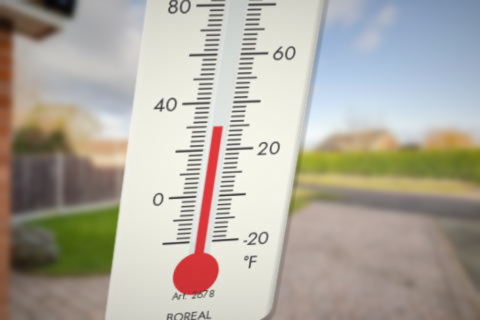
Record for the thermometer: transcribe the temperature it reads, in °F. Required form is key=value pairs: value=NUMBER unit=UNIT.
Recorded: value=30 unit=°F
